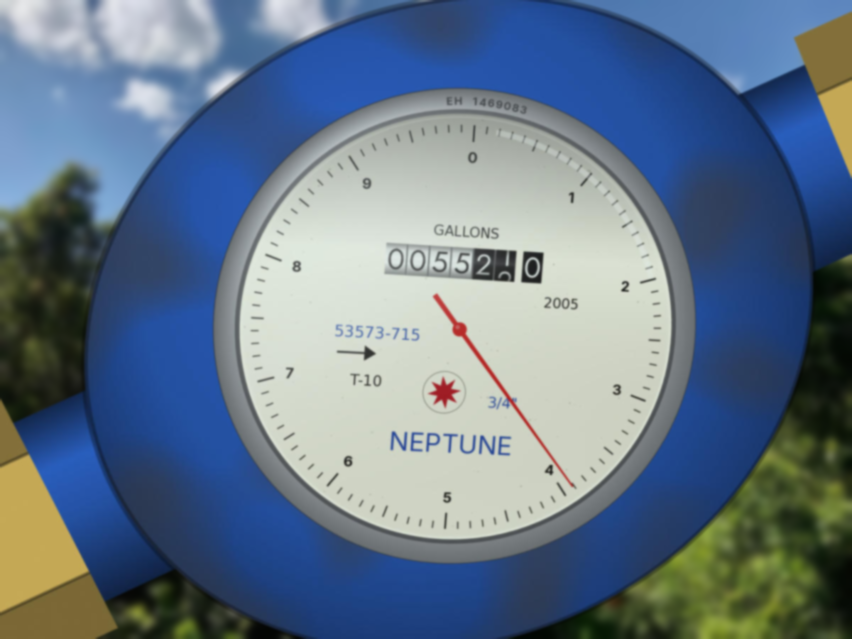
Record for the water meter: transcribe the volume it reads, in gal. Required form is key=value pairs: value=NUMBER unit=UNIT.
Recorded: value=55213.9 unit=gal
